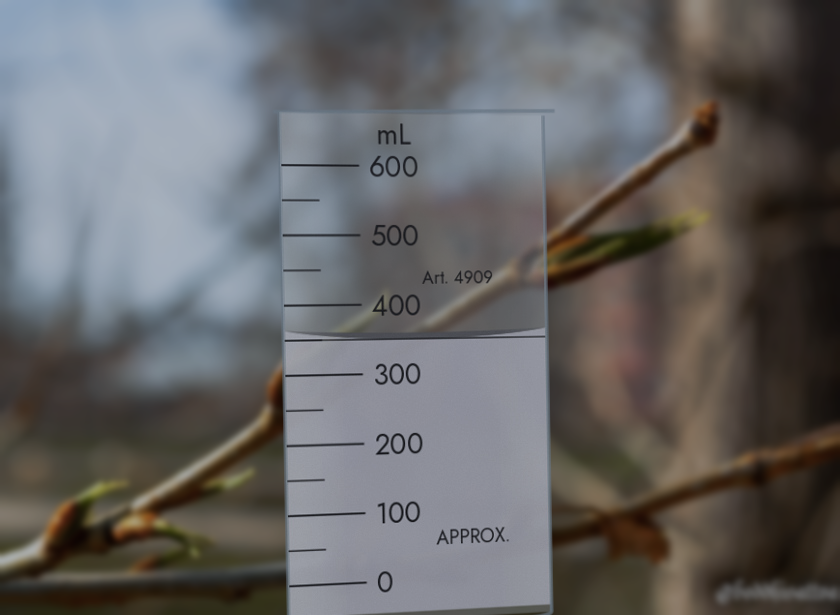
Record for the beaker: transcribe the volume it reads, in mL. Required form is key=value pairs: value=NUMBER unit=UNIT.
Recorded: value=350 unit=mL
